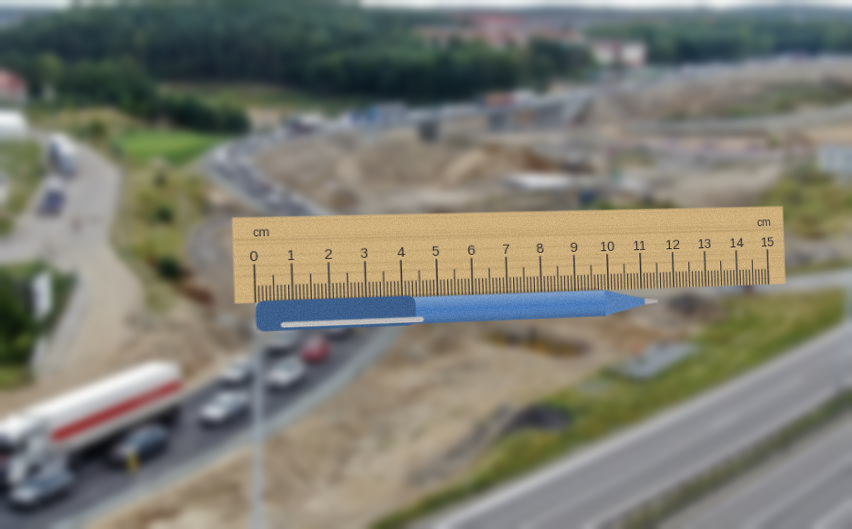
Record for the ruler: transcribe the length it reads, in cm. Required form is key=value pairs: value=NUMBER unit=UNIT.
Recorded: value=11.5 unit=cm
